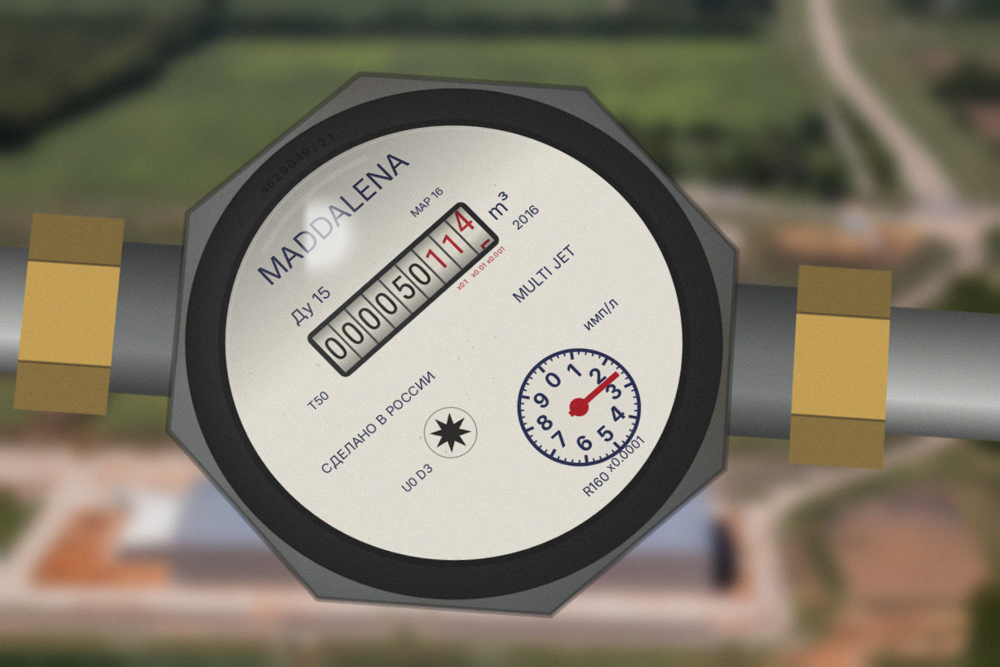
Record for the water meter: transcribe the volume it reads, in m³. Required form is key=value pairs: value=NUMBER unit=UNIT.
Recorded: value=50.1142 unit=m³
